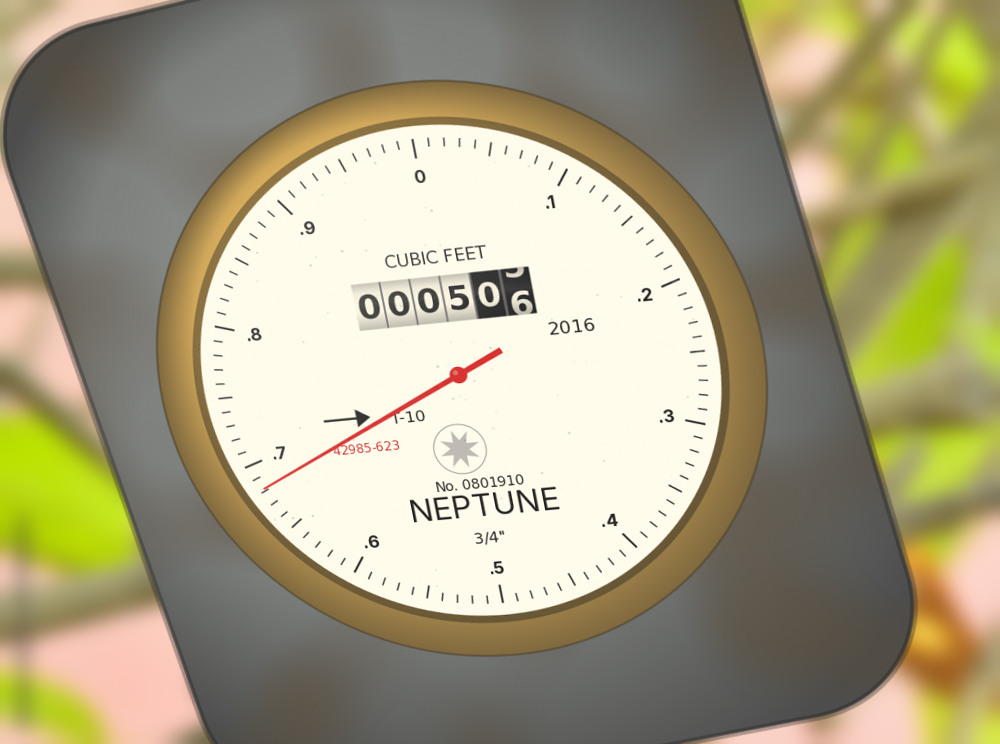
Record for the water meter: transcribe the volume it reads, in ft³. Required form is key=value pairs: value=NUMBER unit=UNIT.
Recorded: value=505.68 unit=ft³
